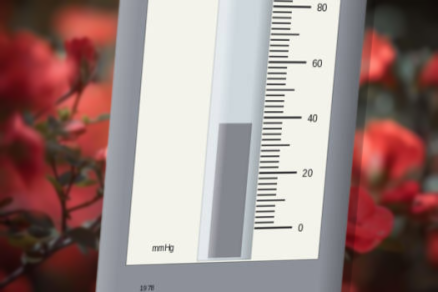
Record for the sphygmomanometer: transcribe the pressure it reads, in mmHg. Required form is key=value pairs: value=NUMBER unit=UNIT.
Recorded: value=38 unit=mmHg
